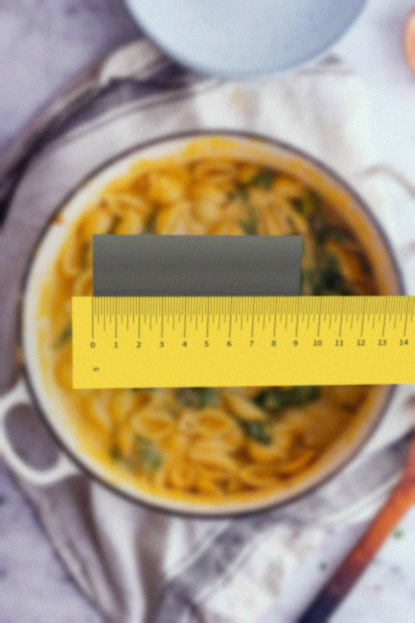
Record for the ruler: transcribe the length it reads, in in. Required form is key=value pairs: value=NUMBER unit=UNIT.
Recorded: value=9 unit=in
